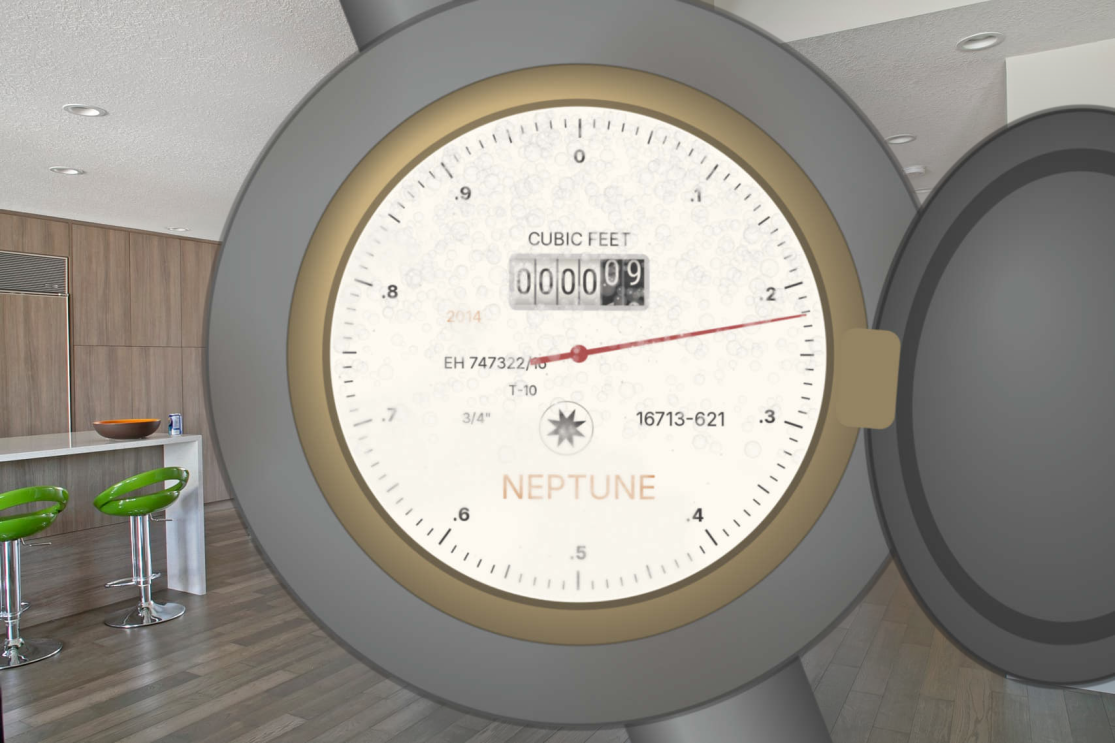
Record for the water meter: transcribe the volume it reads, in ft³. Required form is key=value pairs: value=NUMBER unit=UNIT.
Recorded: value=9.22 unit=ft³
